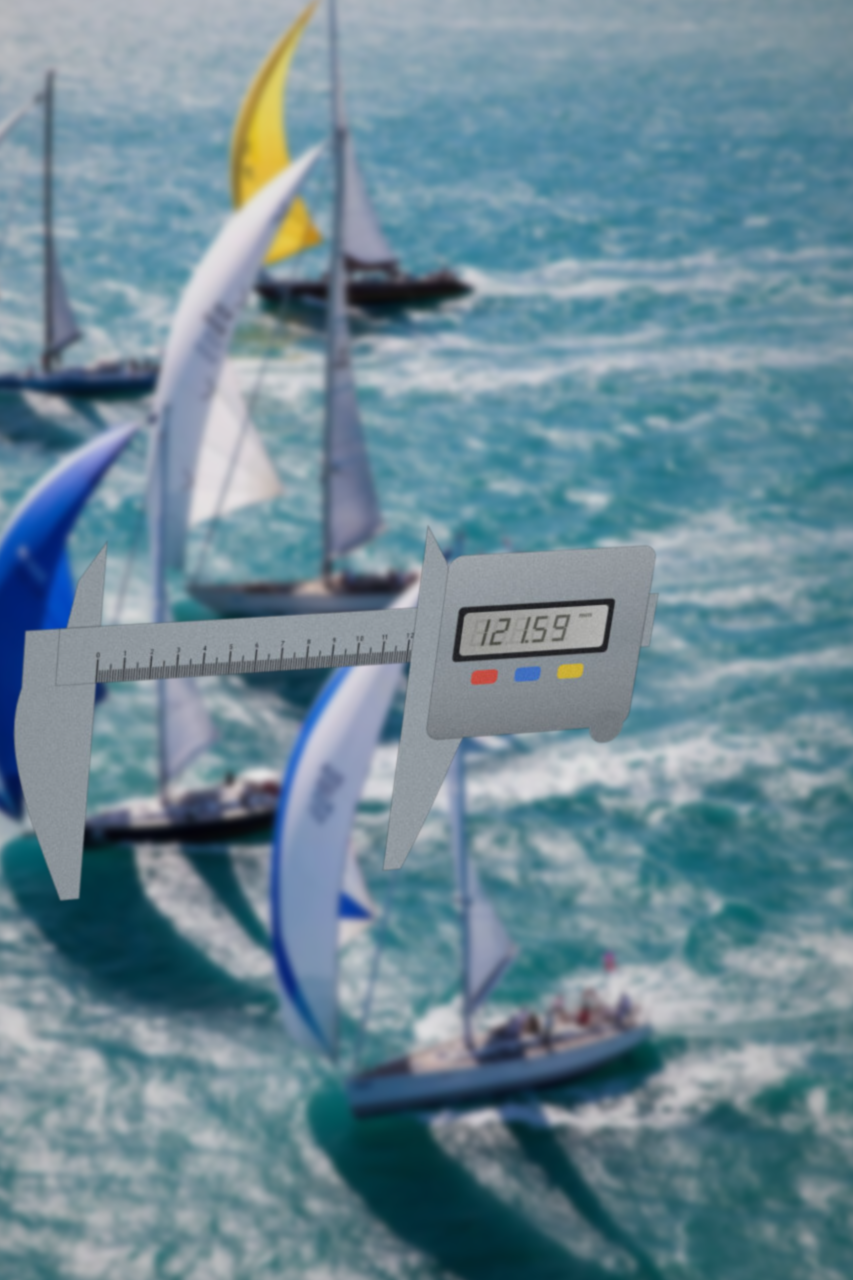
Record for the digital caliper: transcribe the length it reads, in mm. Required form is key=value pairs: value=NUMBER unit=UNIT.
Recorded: value=121.59 unit=mm
